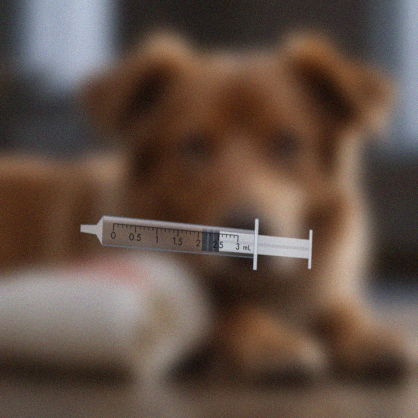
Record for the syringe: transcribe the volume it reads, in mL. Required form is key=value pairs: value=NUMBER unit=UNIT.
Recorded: value=2.1 unit=mL
